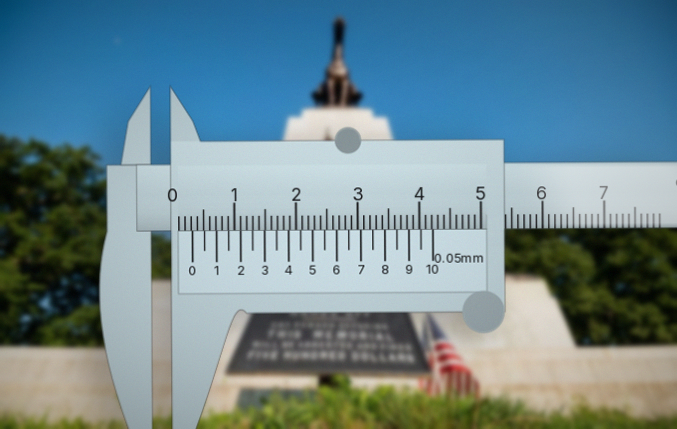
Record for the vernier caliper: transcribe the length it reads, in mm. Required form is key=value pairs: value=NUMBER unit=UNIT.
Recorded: value=3.2 unit=mm
